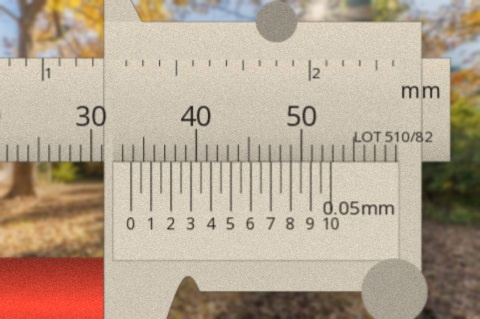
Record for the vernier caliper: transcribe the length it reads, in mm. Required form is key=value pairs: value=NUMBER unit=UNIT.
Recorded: value=33.8 unit=mm
